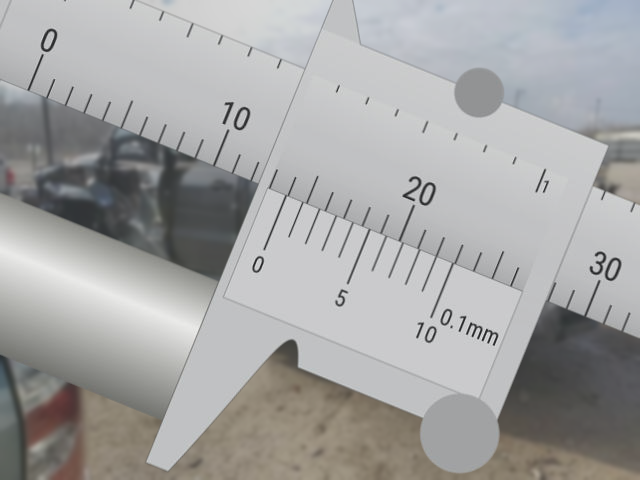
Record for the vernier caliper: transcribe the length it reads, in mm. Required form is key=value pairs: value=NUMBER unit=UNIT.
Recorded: value=13.9 unit=mm
